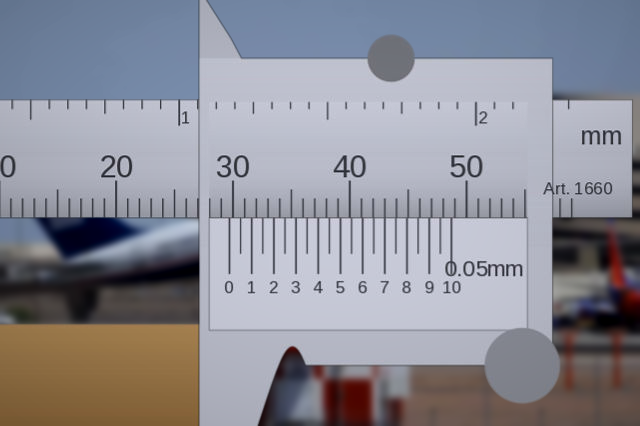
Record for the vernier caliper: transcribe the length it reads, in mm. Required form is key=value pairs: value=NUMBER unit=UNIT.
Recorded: value=29.7 unit=mm
